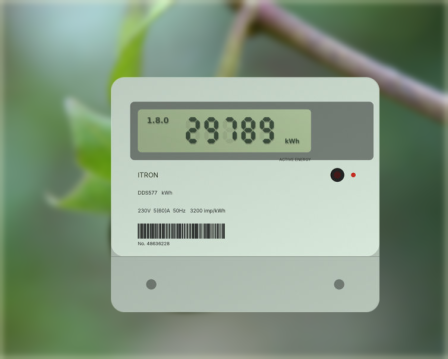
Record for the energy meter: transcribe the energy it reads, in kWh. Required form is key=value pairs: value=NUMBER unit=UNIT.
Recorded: value=29789 unit=kWh
